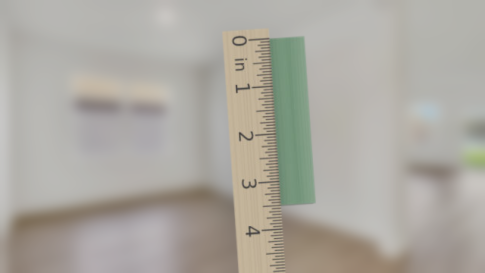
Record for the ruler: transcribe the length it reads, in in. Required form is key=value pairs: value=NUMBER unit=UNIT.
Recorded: value=3.5 unit=in
